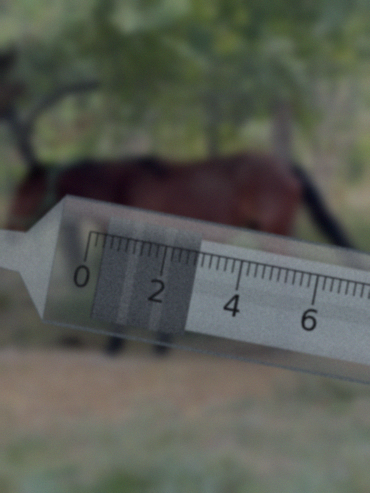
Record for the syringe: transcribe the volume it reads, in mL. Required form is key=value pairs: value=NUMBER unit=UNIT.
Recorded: value=0.4 unit=mL
